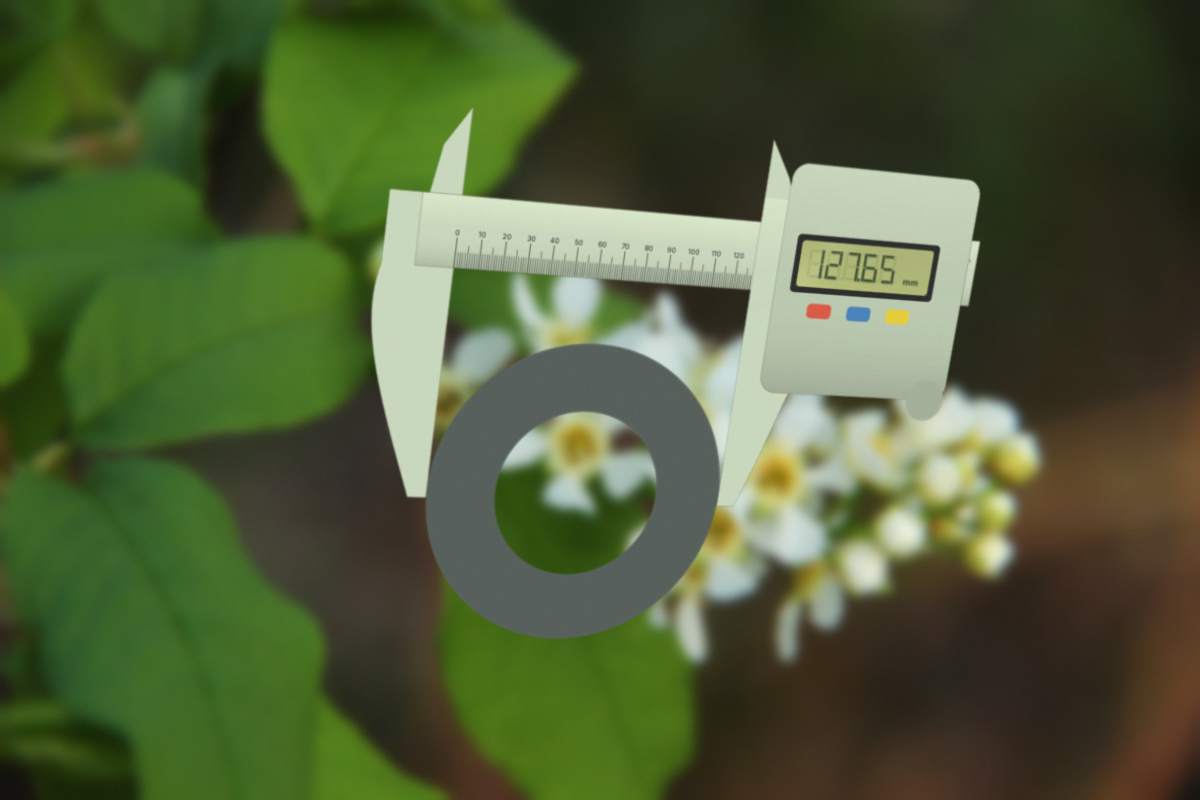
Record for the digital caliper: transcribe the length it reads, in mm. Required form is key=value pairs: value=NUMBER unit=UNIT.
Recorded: value=127.65 unit=mm
